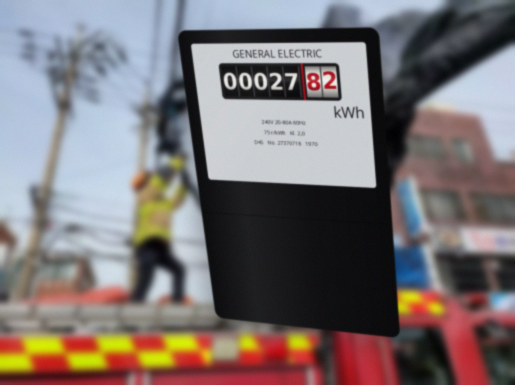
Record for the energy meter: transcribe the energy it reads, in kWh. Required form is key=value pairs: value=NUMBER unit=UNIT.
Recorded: value=27.82 unit=kWh
